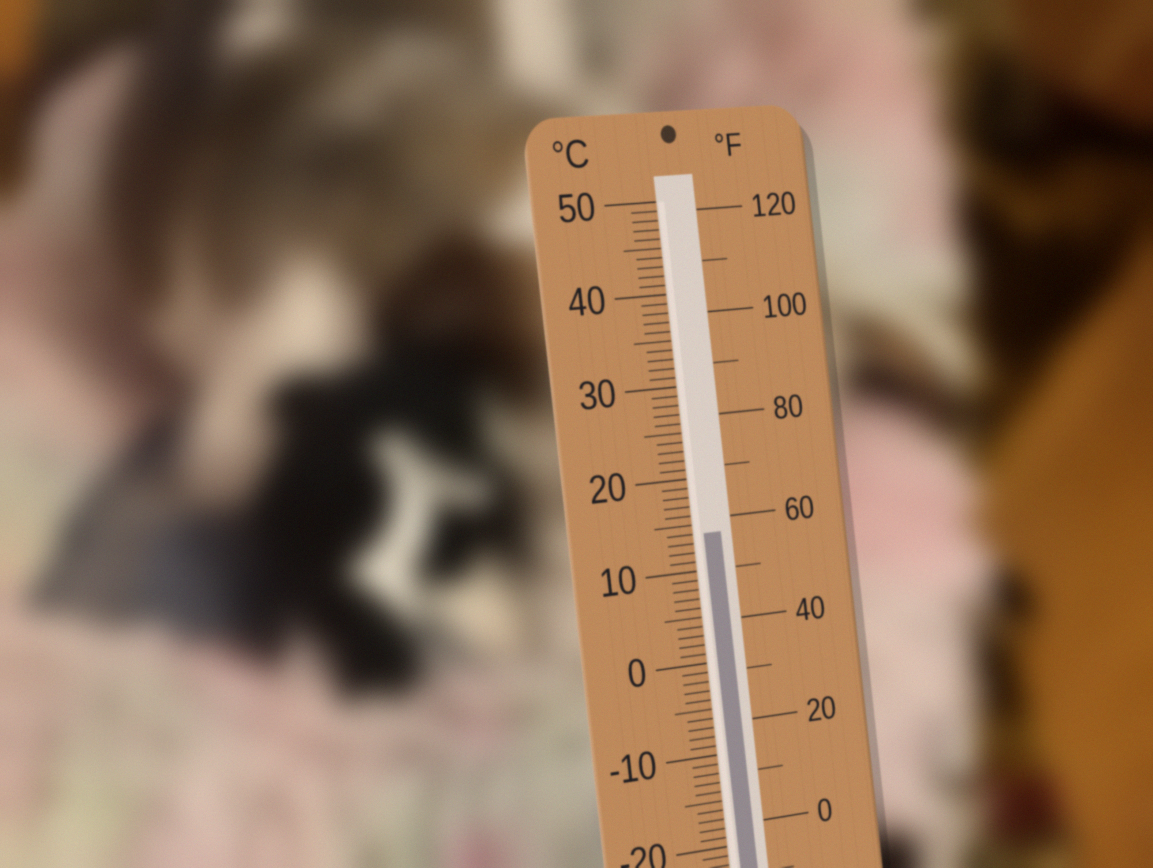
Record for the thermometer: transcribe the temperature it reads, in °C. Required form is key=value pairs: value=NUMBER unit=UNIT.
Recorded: value=14 unit=°C
